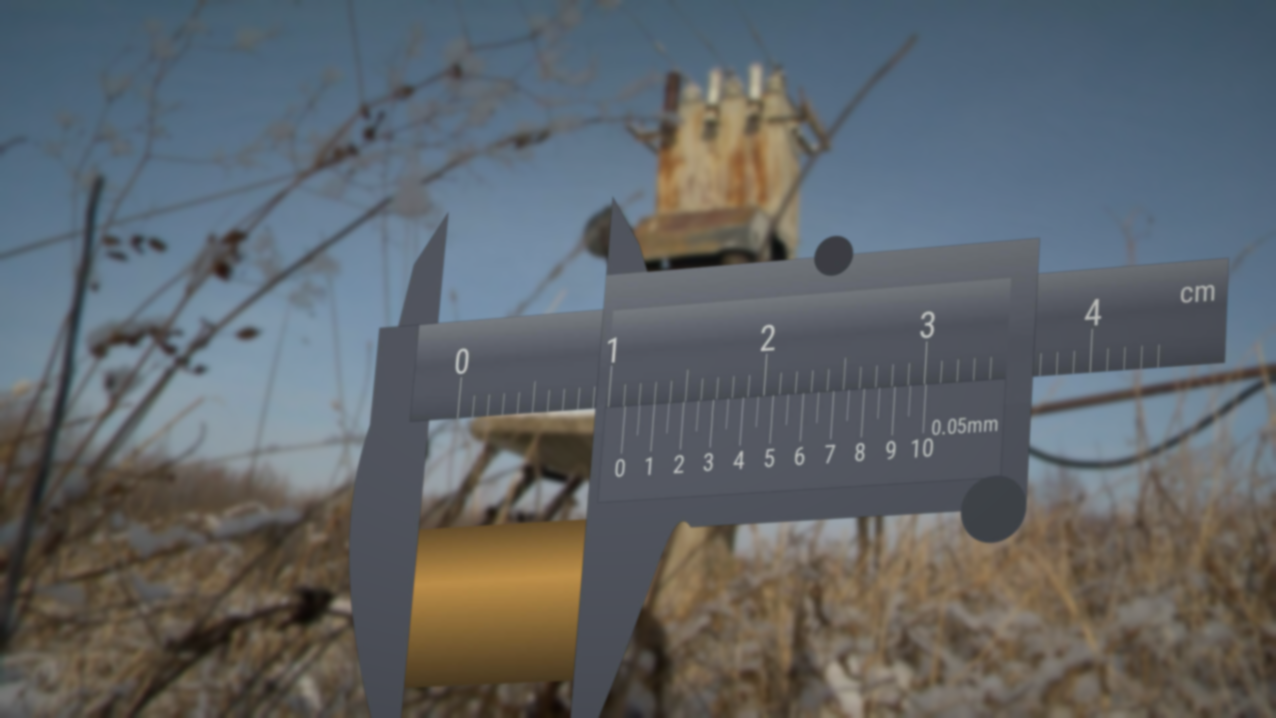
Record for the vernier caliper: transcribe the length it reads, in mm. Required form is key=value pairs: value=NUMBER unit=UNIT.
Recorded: value=11.1 unit=mm
